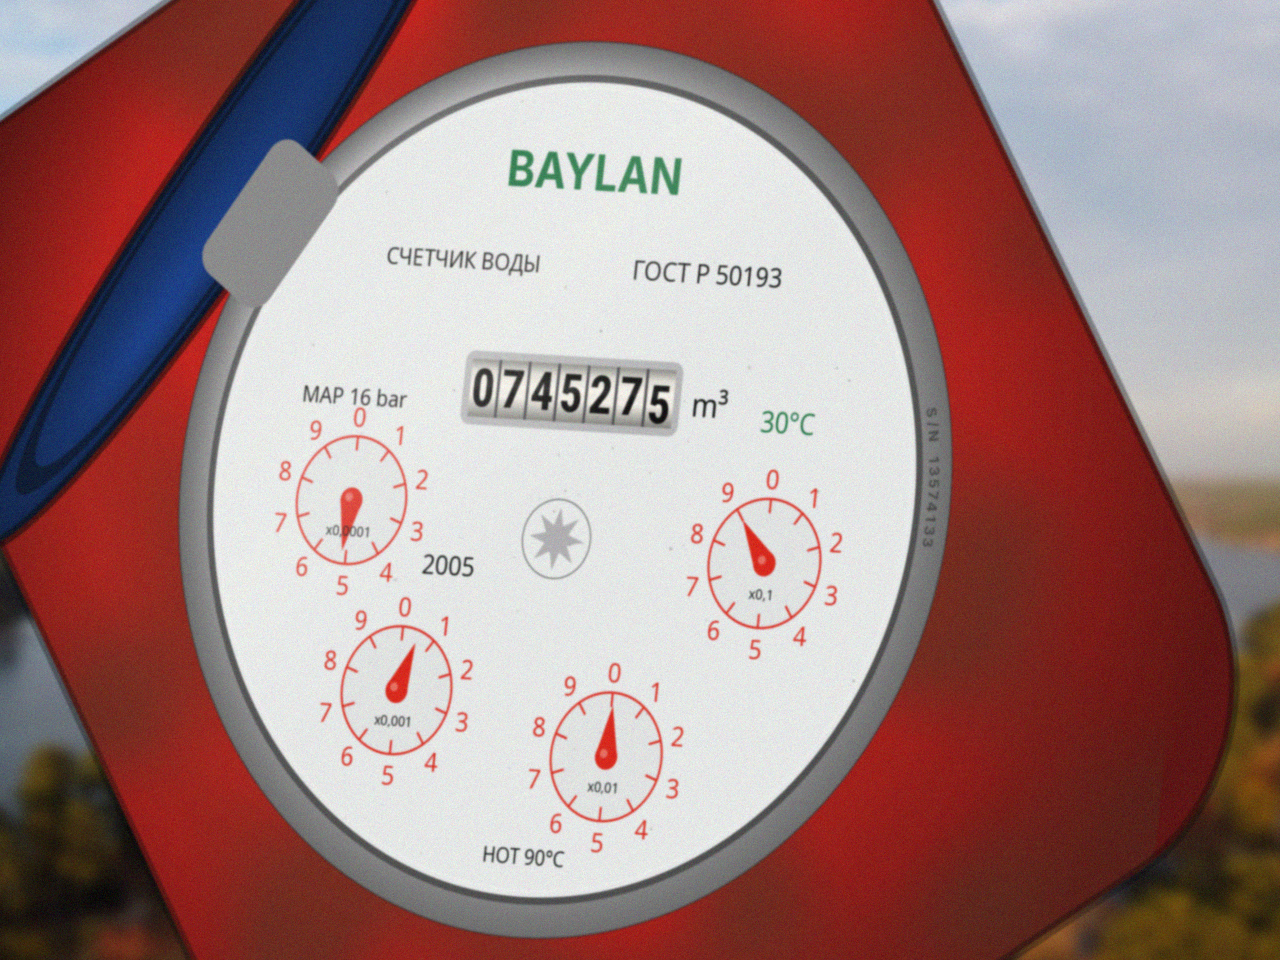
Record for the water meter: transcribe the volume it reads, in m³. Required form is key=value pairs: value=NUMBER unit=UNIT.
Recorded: value=745274.9005 unit=m³
